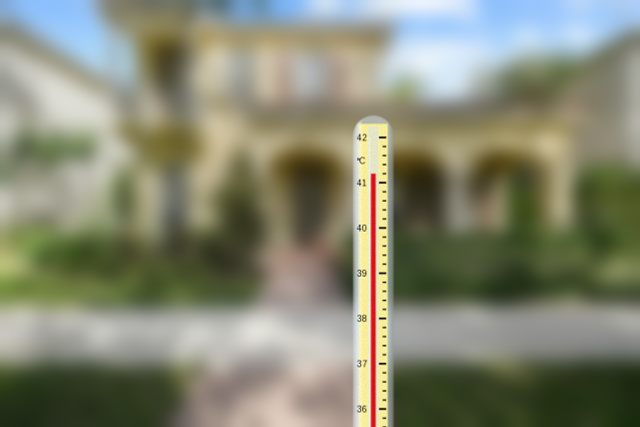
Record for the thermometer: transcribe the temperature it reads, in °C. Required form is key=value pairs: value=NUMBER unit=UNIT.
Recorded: value=41.2 unit=°C
